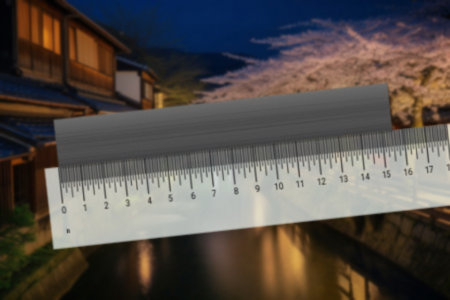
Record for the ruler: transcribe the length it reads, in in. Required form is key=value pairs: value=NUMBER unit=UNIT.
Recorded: value=15.5 unit=in
